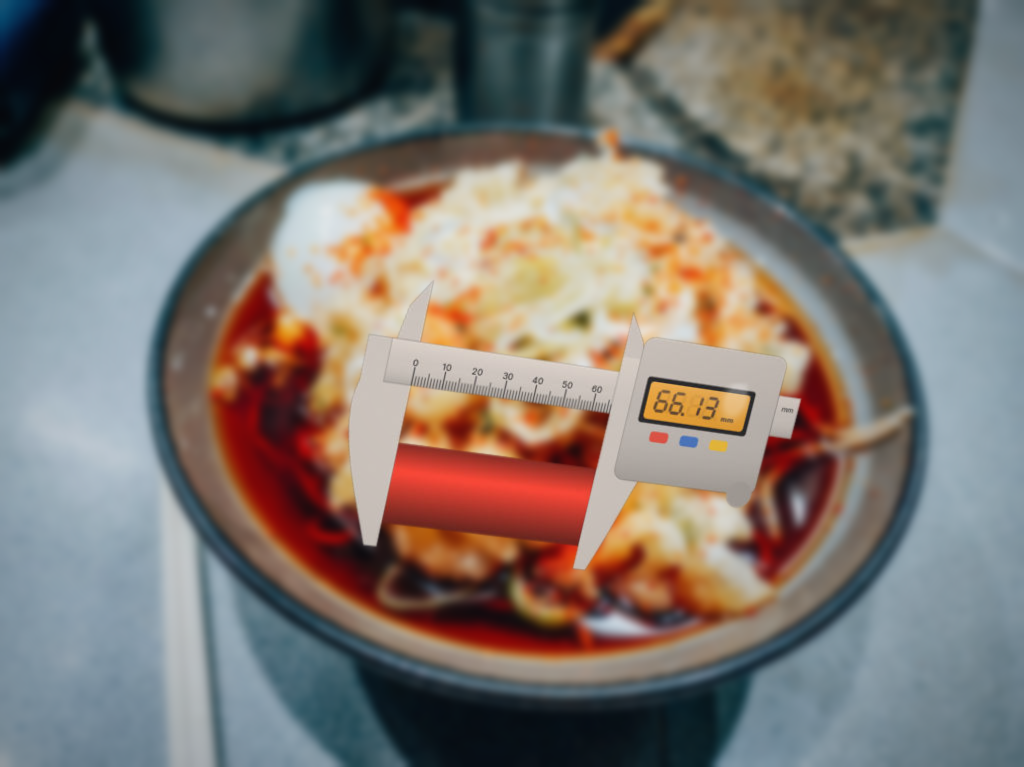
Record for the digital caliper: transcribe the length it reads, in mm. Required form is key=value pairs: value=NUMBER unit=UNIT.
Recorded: value=66.13 unit=mm
